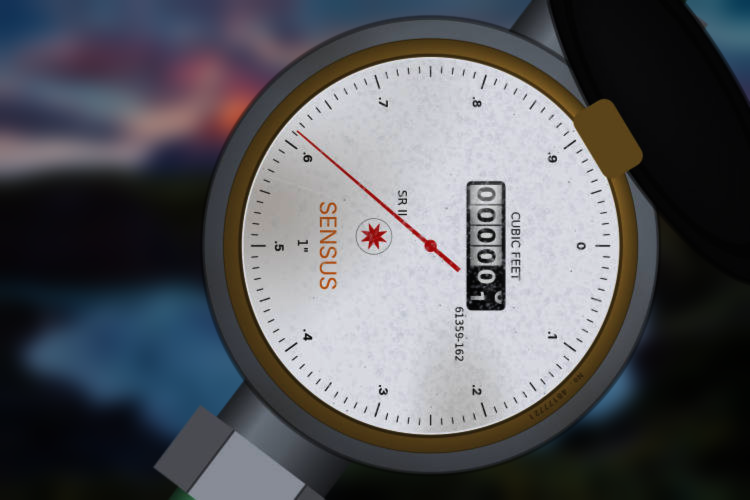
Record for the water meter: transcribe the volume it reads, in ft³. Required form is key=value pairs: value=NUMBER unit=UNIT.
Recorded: value=0.61 unit=ft³
